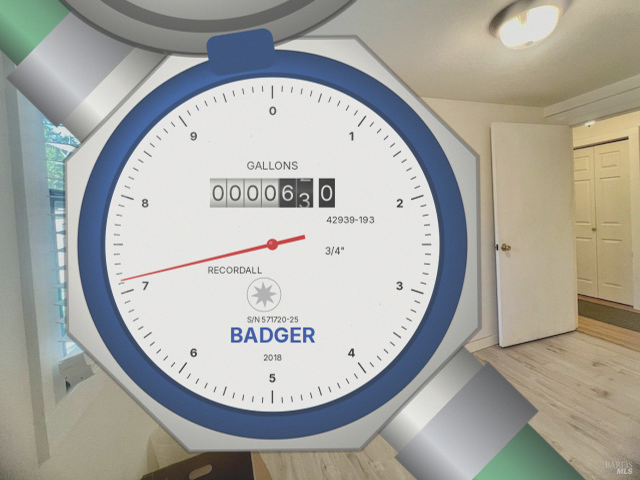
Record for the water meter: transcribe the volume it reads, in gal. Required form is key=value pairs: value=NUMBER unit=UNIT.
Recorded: value=627.1 unit=gal
